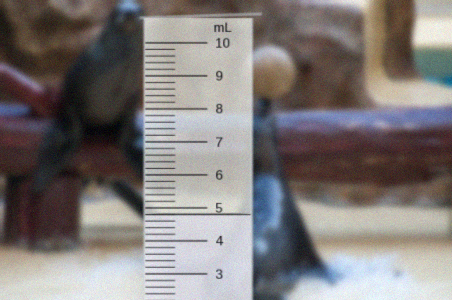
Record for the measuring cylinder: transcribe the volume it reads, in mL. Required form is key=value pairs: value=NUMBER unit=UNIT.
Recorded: value=4.8 unit=mL
